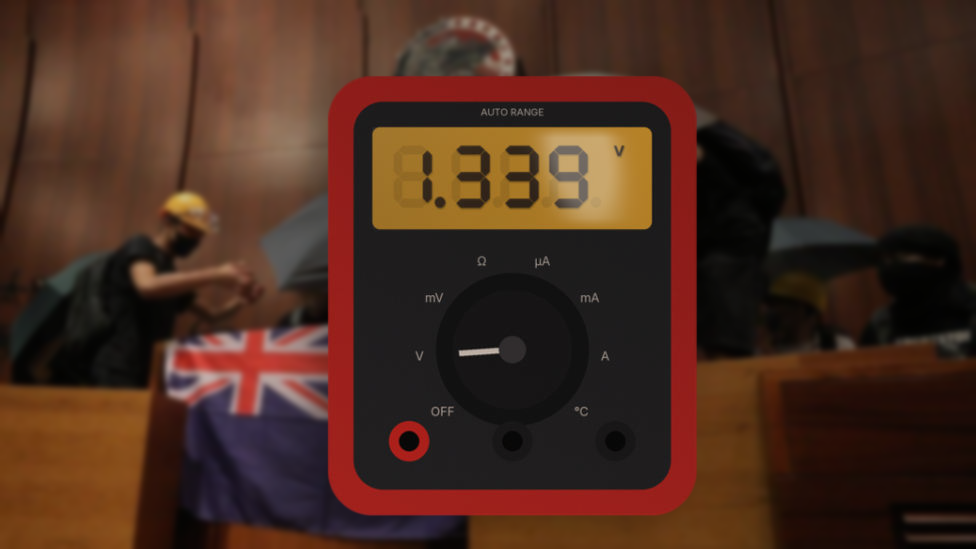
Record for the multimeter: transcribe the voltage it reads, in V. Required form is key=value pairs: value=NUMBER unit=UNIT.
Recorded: value=1.339 unit=V
